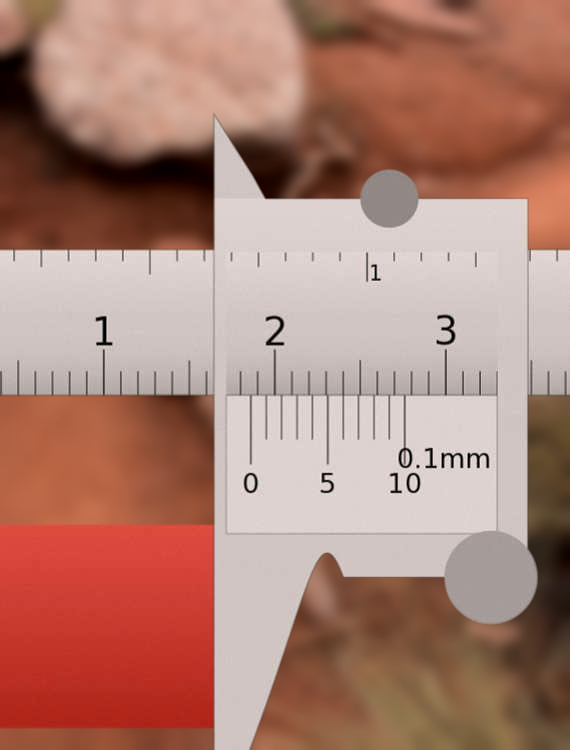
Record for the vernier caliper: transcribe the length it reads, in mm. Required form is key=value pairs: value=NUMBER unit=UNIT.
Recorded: value=18.6 unit=mm
